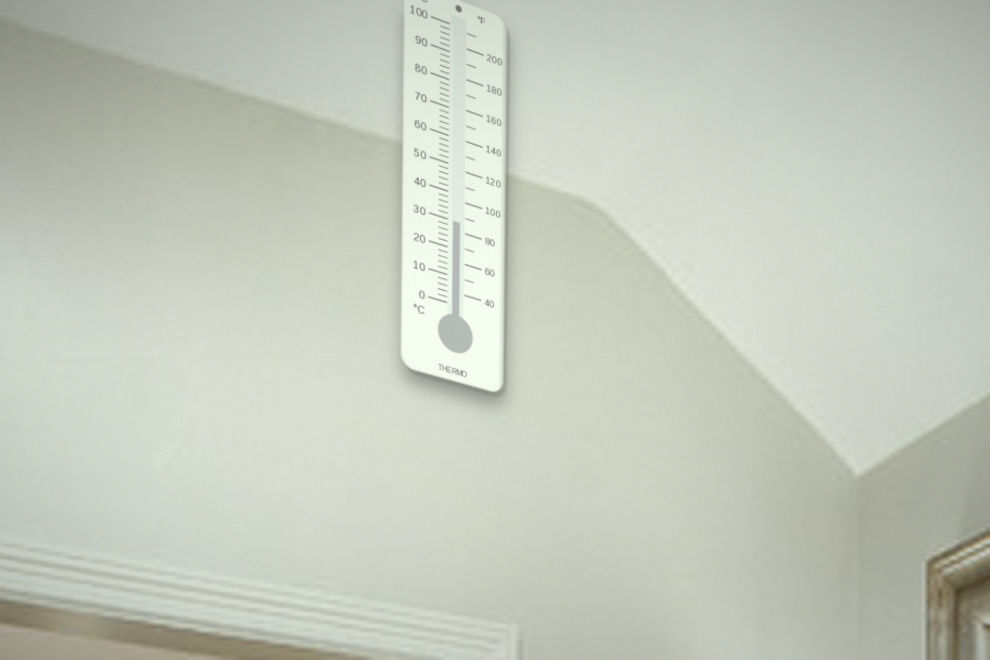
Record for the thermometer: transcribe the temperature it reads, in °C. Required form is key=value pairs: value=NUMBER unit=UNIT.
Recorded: value=30 unit=°C
